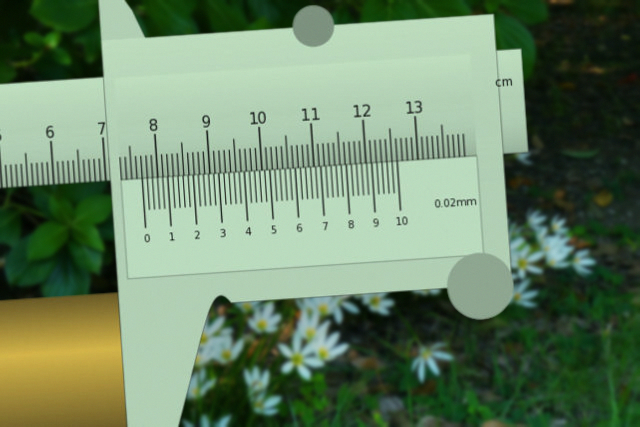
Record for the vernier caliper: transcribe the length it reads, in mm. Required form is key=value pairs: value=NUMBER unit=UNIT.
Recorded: value=77.0 unit=mm
